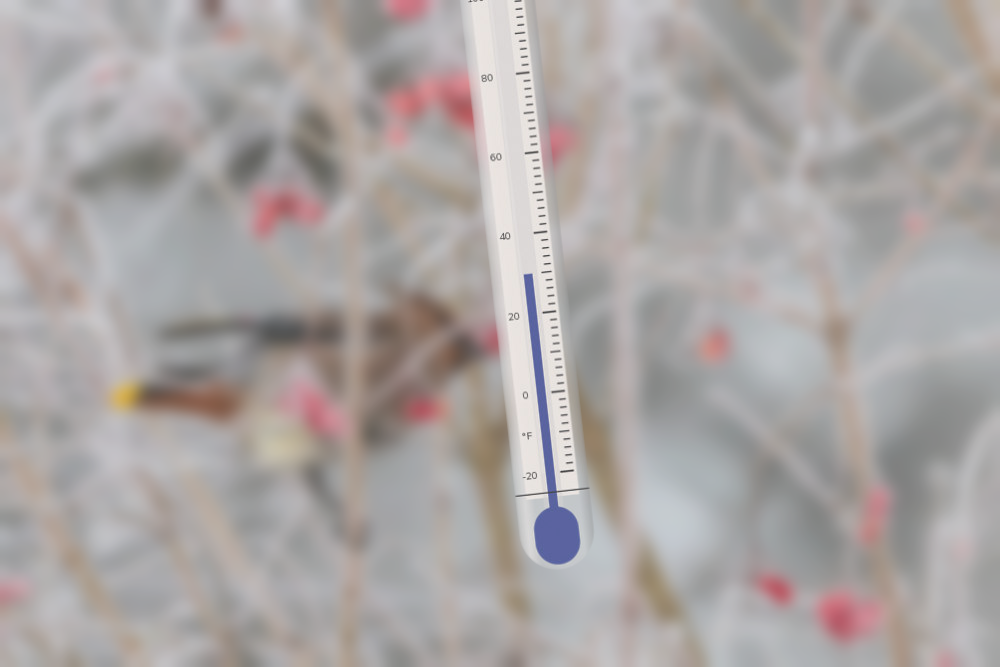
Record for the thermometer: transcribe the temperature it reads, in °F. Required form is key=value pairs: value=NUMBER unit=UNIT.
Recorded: value=30 unit=°F
